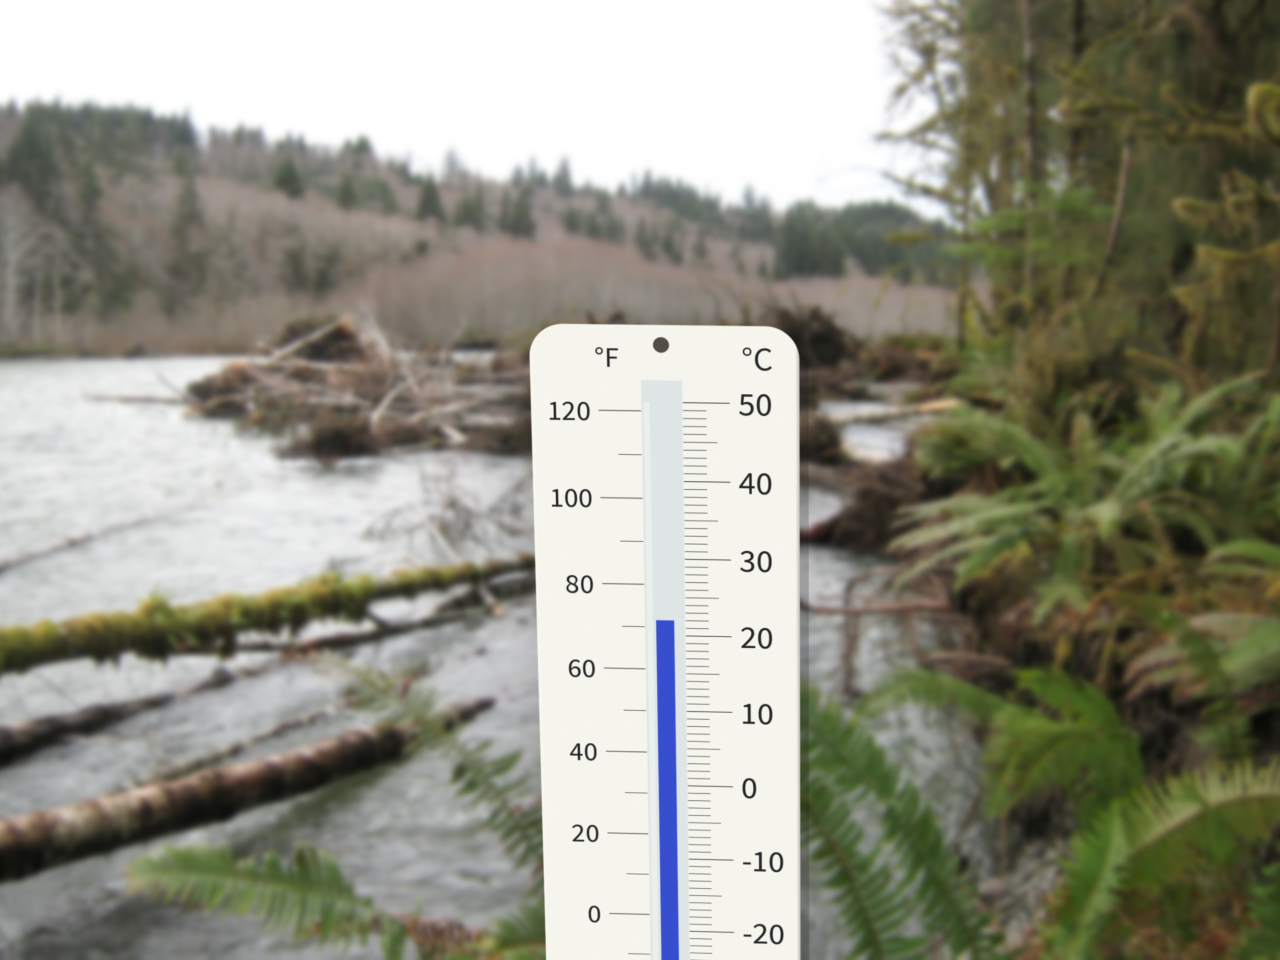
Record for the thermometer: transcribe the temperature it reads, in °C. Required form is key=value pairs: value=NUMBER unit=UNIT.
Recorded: value=22 unit=°C
